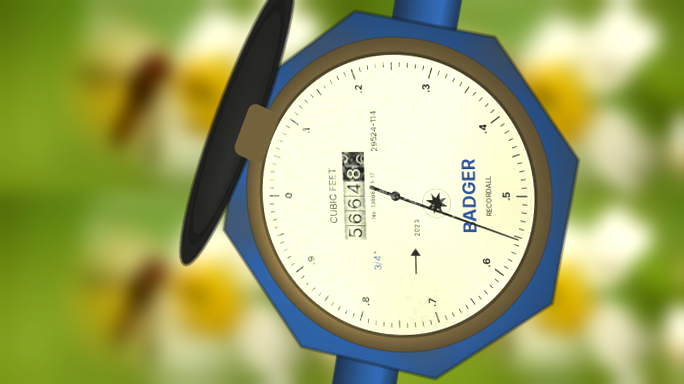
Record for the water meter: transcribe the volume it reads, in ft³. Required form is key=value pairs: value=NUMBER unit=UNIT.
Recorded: value=566485.55 unit=ft³
